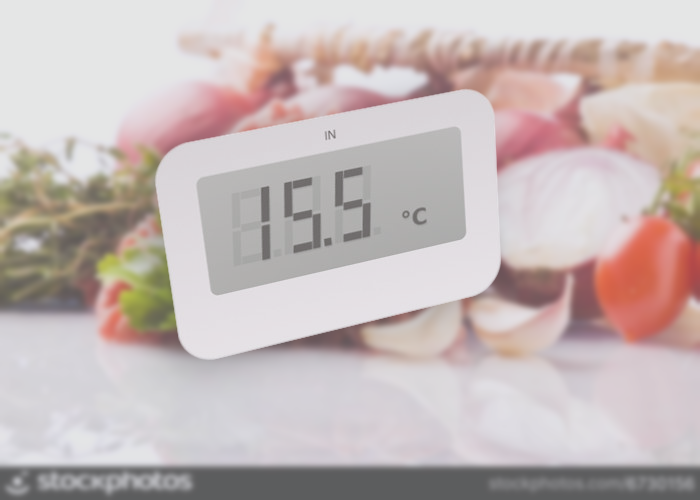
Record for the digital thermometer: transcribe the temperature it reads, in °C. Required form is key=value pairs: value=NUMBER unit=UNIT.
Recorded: value=15.5 unit=°C
